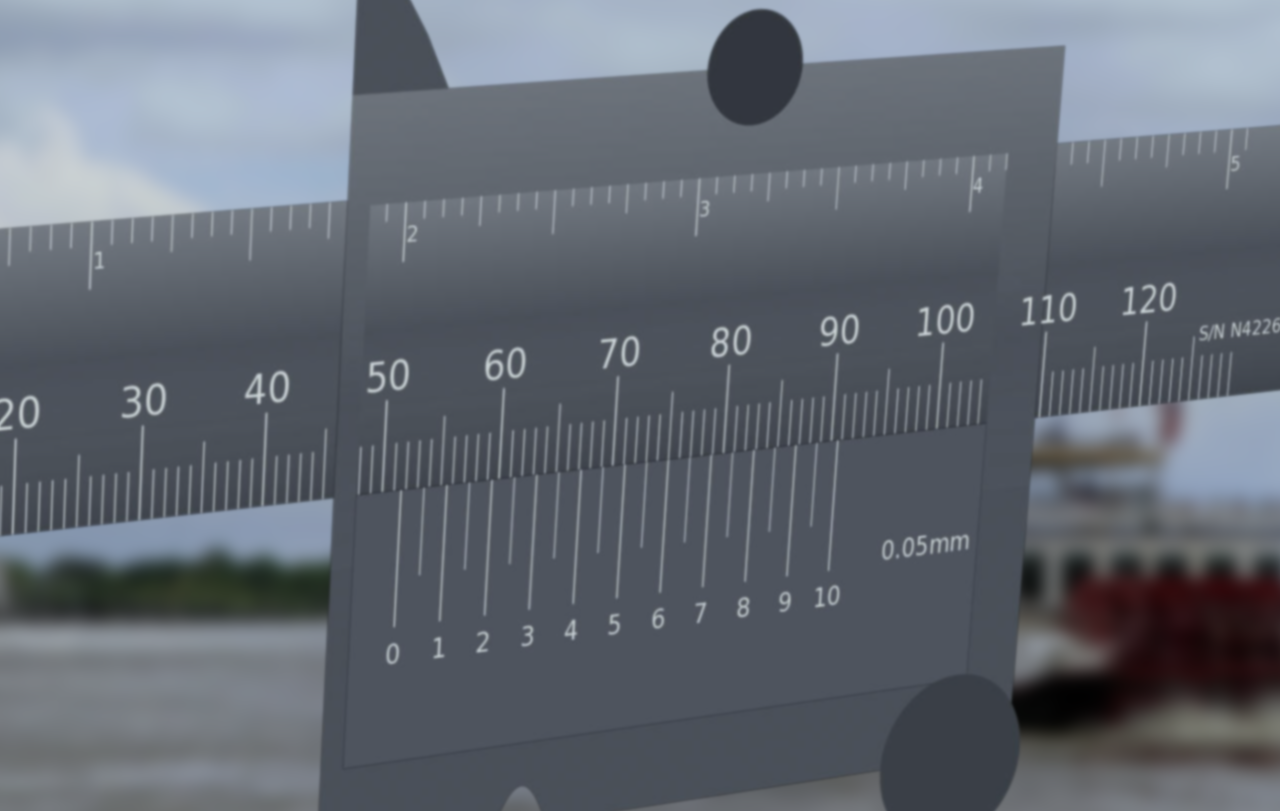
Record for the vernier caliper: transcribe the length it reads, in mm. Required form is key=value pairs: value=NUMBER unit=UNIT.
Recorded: value=51.6 unit=mm
